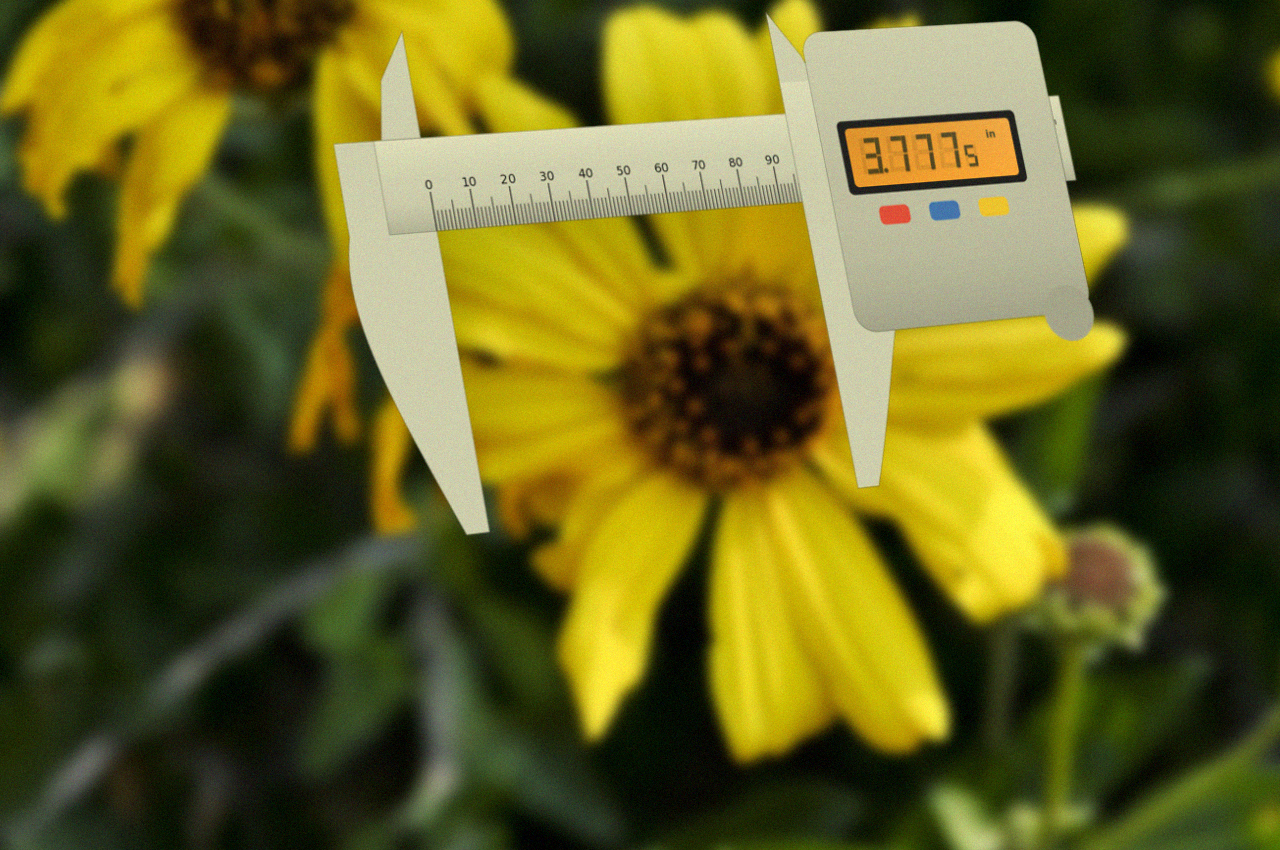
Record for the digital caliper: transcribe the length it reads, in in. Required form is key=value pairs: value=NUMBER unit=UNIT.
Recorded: value=3.7775 unit=in
